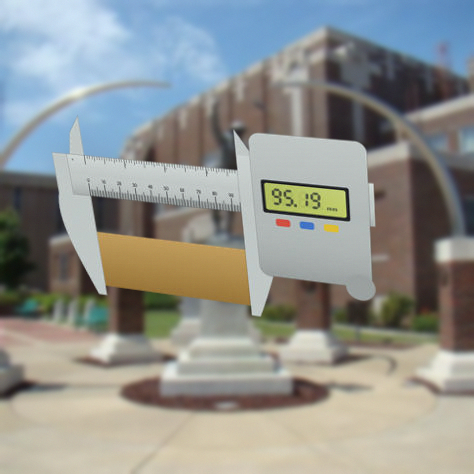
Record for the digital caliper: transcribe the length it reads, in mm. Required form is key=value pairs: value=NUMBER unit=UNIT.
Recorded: value=95.19 unit=mm
